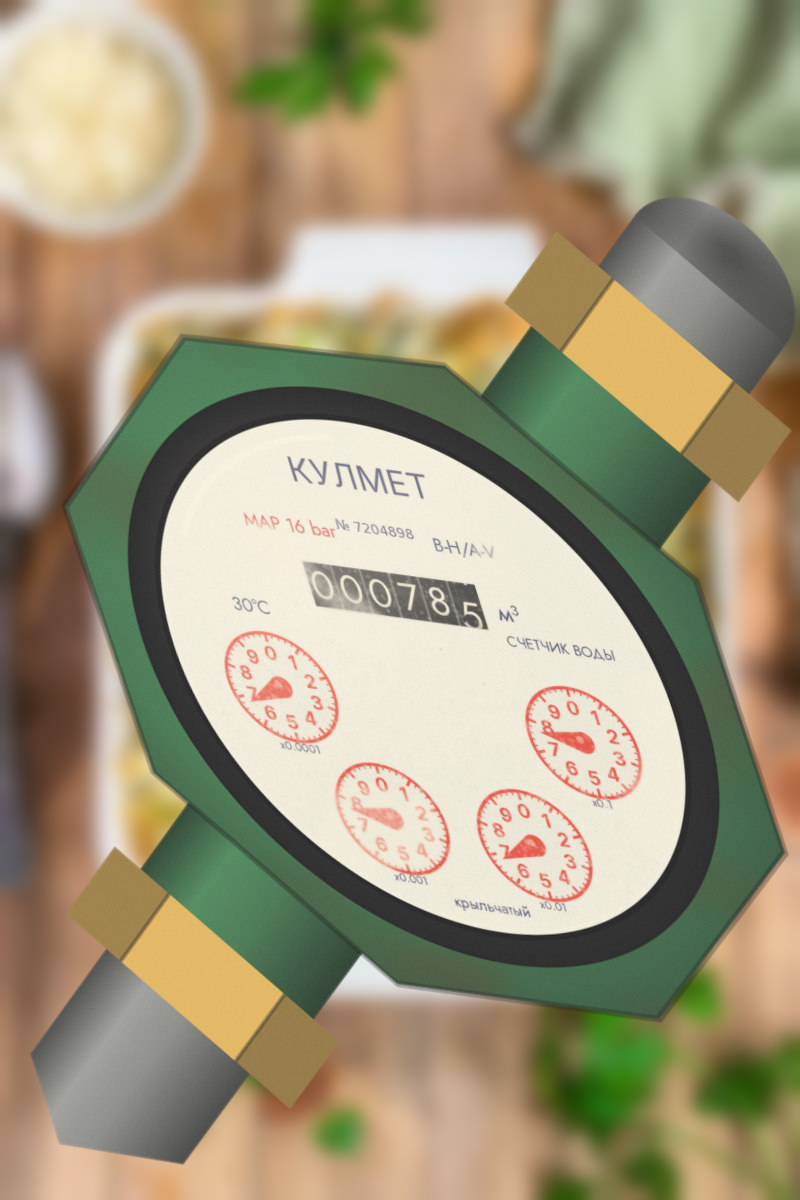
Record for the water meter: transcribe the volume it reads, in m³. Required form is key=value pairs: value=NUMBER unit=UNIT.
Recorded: value=784.7676 unit=m³
